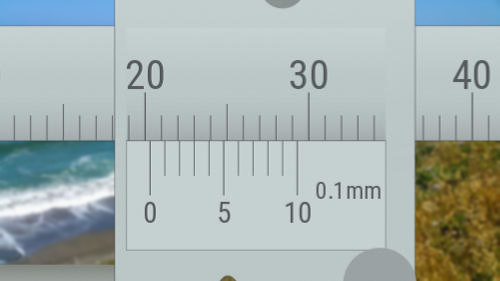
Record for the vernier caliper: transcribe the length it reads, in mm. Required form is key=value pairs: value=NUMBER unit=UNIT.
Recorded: value=20.3 unit=mm
